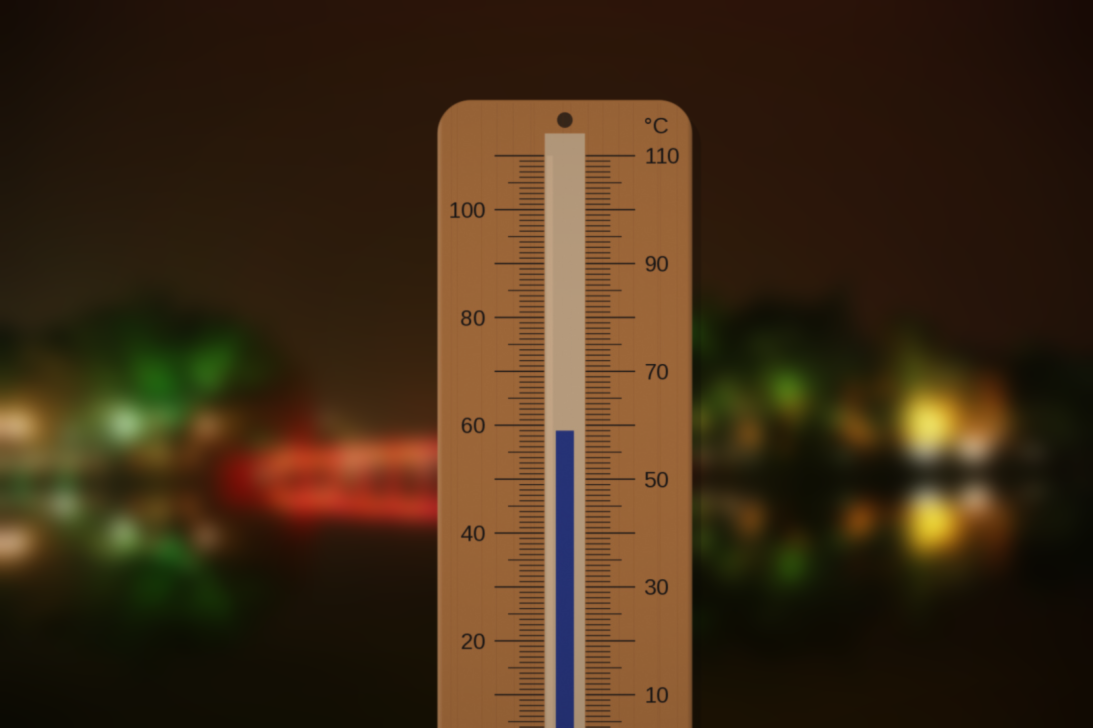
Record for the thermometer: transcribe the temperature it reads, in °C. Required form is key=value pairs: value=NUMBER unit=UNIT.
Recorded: value=59 unit=°C
